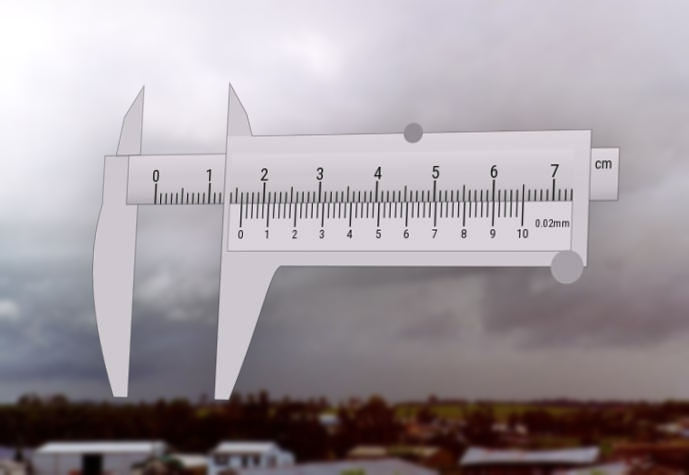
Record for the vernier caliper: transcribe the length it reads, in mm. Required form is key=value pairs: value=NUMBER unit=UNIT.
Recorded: value=16.0 unit=mm
